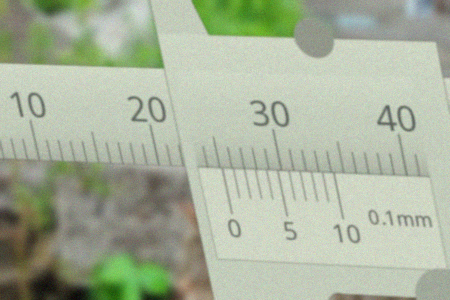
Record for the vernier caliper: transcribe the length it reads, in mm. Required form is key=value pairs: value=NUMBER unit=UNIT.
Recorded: value=25.2 unit=mm
